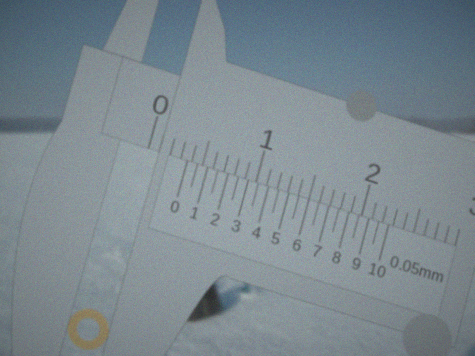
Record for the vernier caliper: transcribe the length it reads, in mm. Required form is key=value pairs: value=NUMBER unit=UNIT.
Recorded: value=3.6 unit=mm
